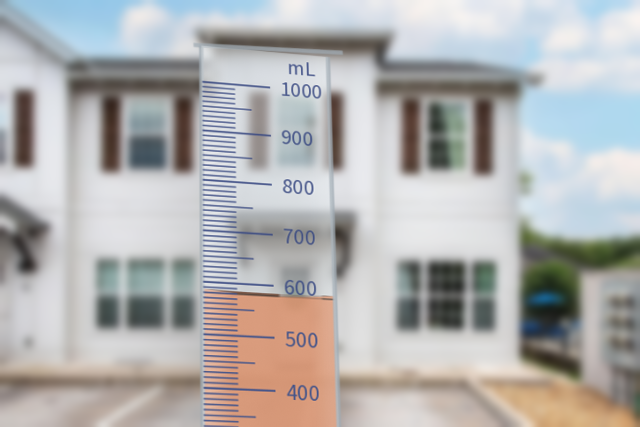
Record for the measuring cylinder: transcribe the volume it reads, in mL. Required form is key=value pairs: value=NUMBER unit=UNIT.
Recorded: value=580 unit=mL
